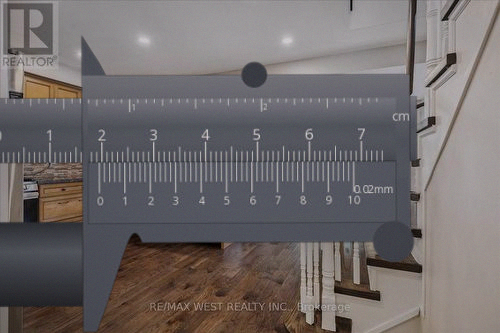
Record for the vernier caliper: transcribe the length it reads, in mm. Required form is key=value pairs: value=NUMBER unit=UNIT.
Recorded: value=19.5 unit=mm
